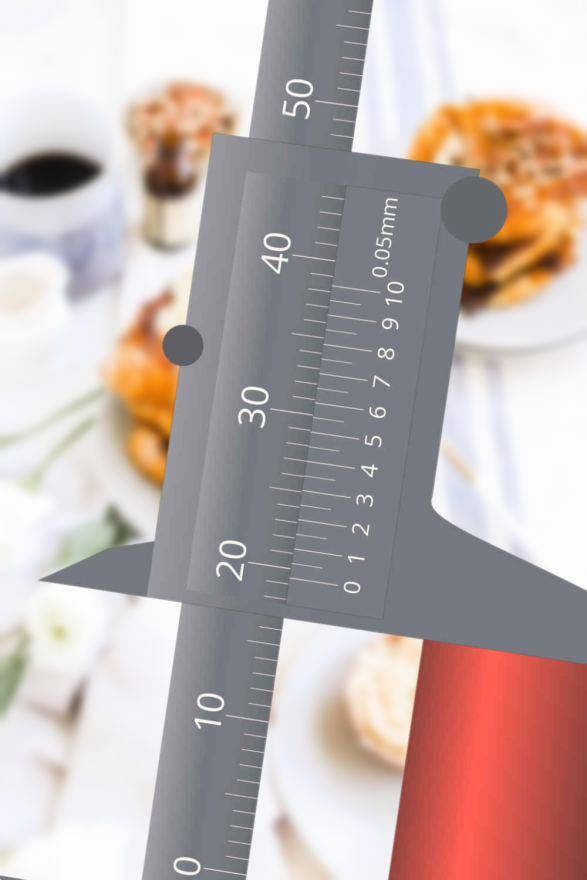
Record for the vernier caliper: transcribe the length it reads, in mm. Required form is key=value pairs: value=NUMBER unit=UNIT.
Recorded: value=19.4 unit=mm
